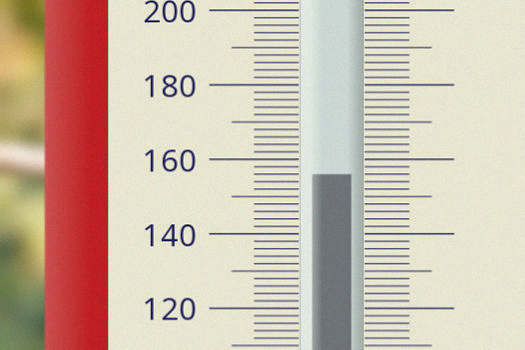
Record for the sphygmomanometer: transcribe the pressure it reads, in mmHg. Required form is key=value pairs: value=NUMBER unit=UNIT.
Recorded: value=156 unit=mmHg
